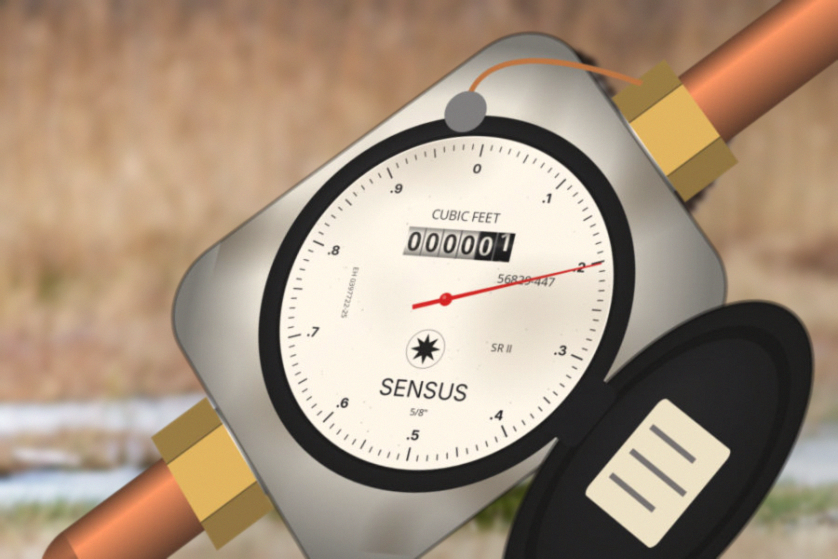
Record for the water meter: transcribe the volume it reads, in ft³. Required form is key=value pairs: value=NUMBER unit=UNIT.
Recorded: value=1.20 unit=ft³
